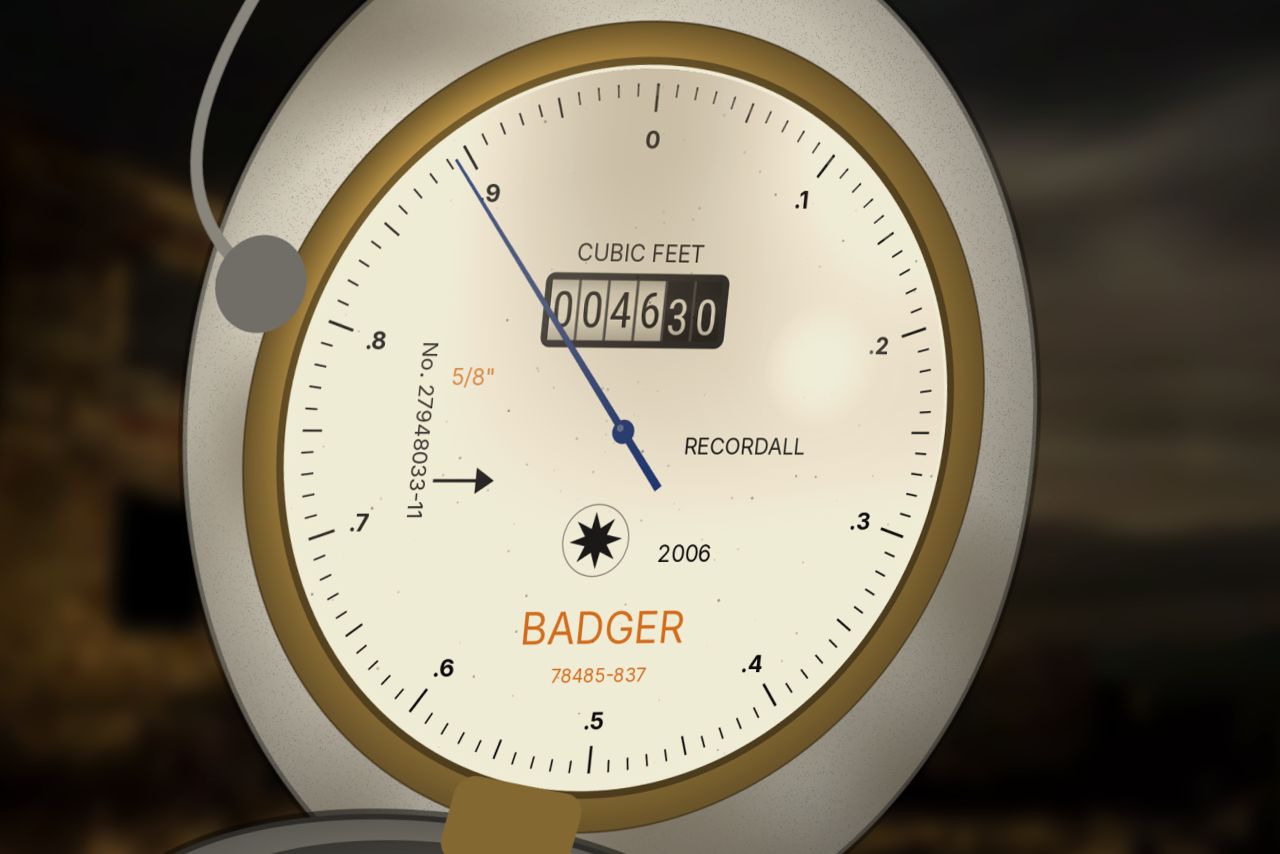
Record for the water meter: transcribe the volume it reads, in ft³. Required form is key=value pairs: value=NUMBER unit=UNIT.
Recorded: value=4629.89 unit=ft³
